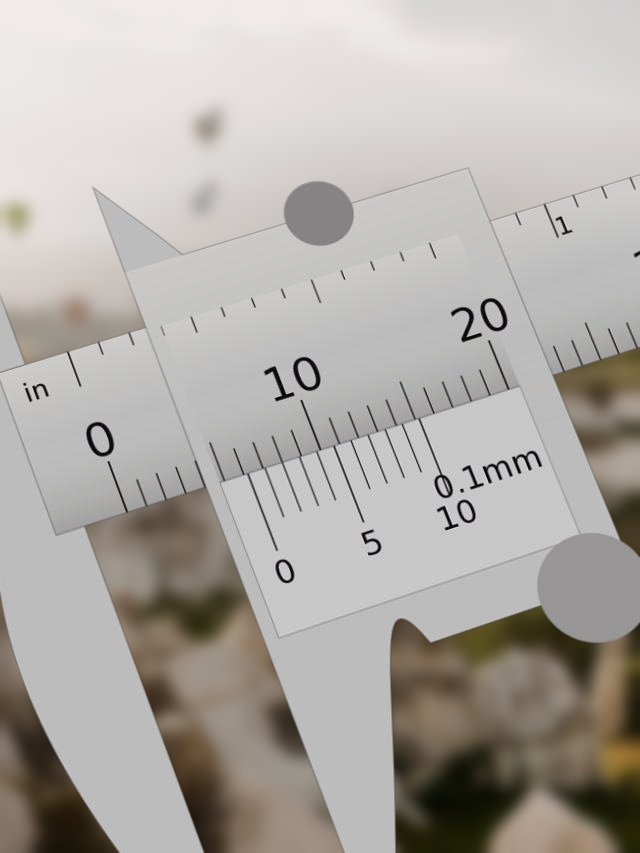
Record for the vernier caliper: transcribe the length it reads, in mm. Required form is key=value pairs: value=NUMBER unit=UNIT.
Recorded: value=6.2 unit=mm
